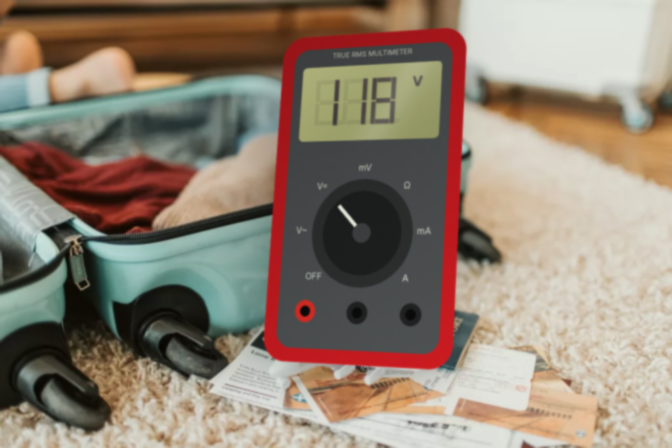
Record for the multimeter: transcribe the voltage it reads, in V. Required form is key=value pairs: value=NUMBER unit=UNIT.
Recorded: value=118 unit=V
